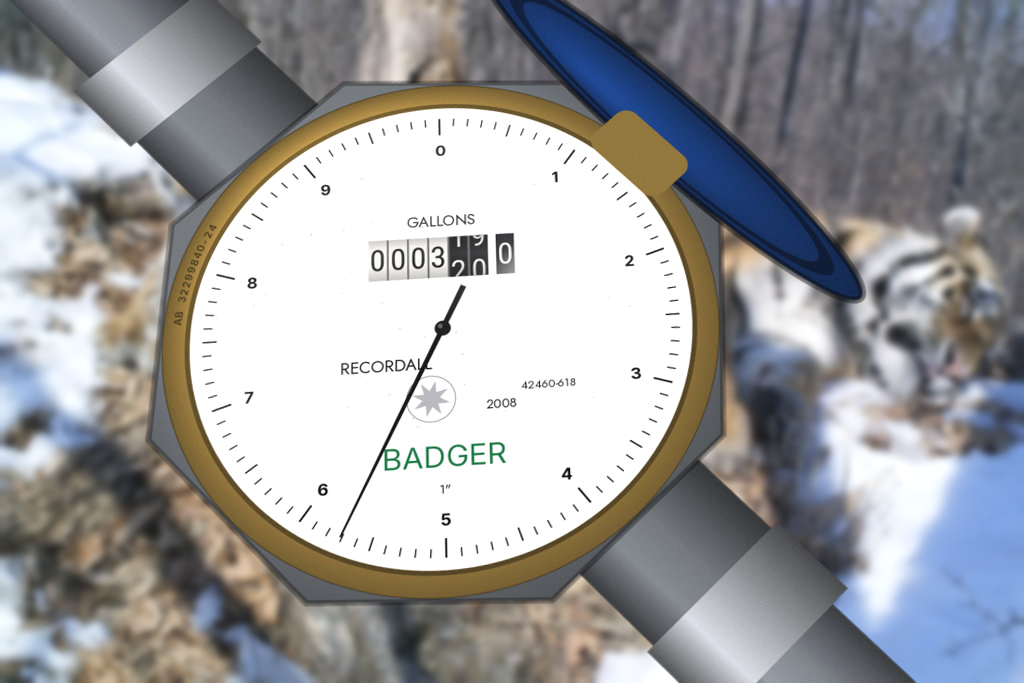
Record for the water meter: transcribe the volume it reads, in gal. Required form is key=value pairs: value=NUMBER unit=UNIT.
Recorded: value=3195.7 unit=gal
